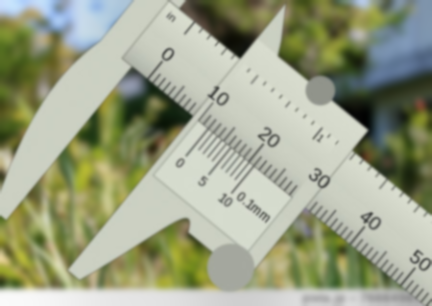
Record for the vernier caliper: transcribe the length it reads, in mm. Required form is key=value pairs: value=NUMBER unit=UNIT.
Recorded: value=12.0 unit=mm
